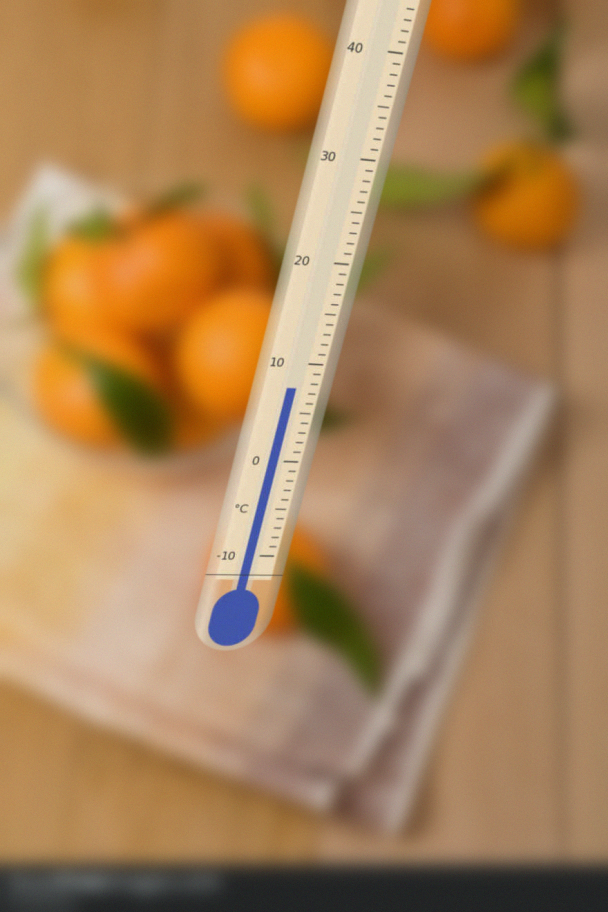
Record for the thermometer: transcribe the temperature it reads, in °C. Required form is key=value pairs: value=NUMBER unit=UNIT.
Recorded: value=7.5 unit=°C
